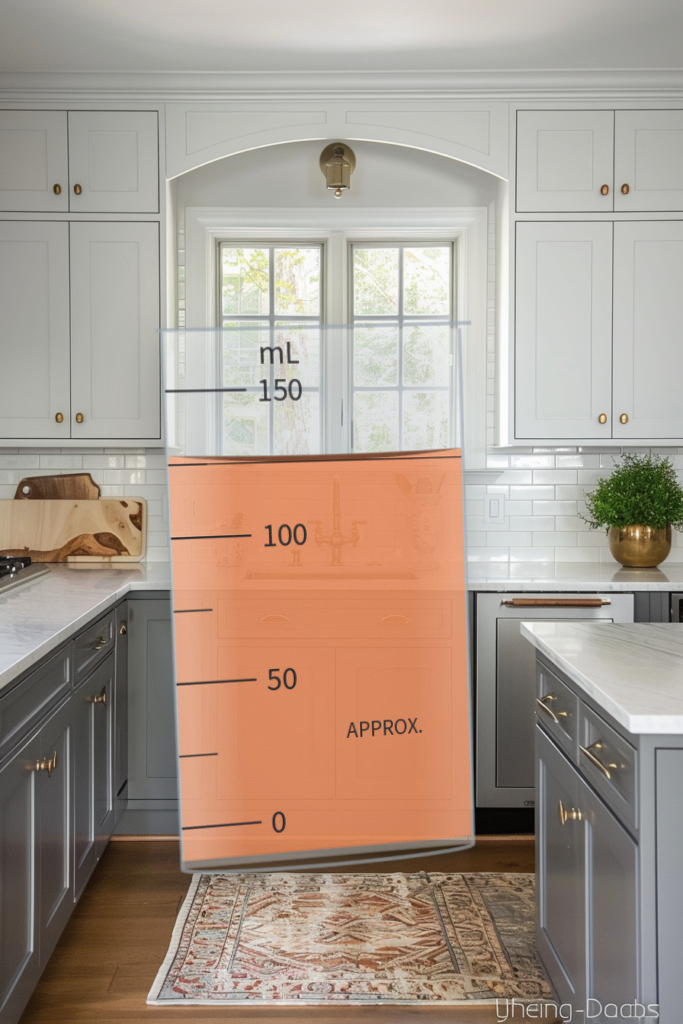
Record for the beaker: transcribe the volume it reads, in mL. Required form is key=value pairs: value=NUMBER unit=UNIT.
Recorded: value=125 unit=mL
